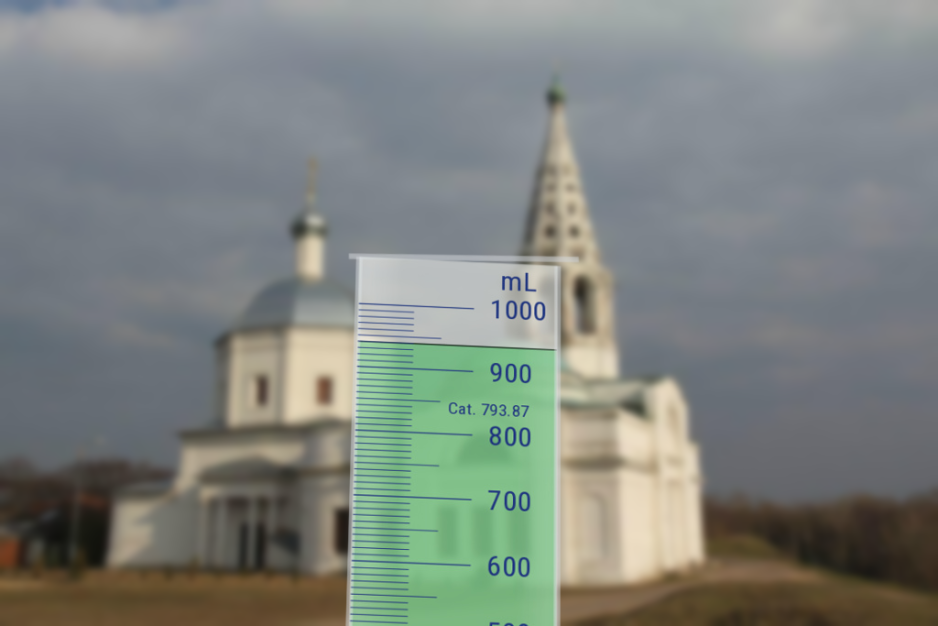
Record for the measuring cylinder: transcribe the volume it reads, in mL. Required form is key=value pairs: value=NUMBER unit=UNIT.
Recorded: value=940 unit=mL
